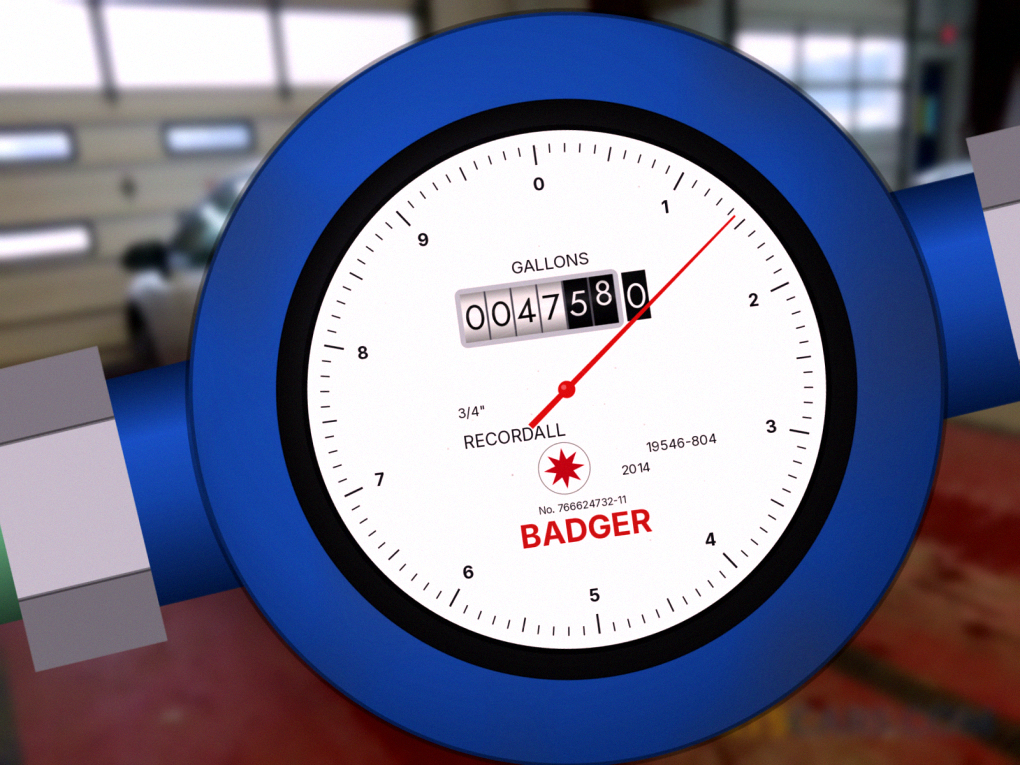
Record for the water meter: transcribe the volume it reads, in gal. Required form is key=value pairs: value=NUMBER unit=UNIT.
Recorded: value=47581.4 unit=gal
